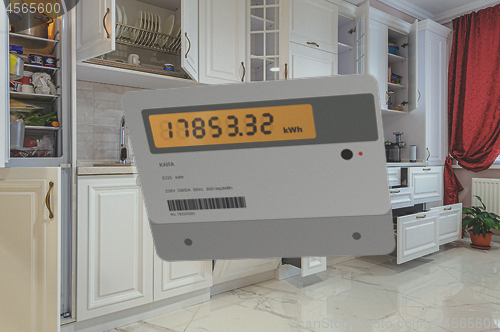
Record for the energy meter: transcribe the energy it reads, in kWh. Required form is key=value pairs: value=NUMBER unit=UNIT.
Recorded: value=17853.32 unit=kWh
